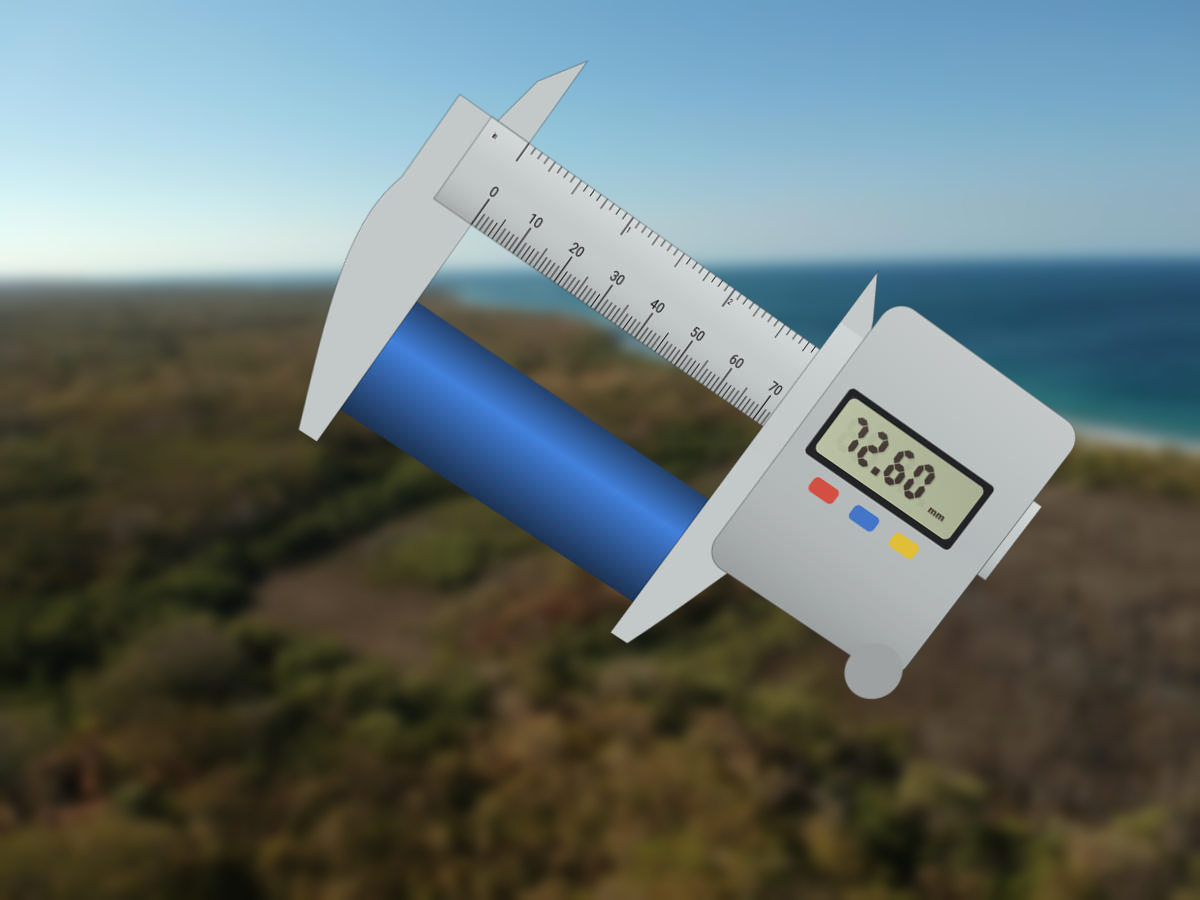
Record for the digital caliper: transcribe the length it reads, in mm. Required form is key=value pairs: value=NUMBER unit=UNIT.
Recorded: value=72.60 unit=mm
